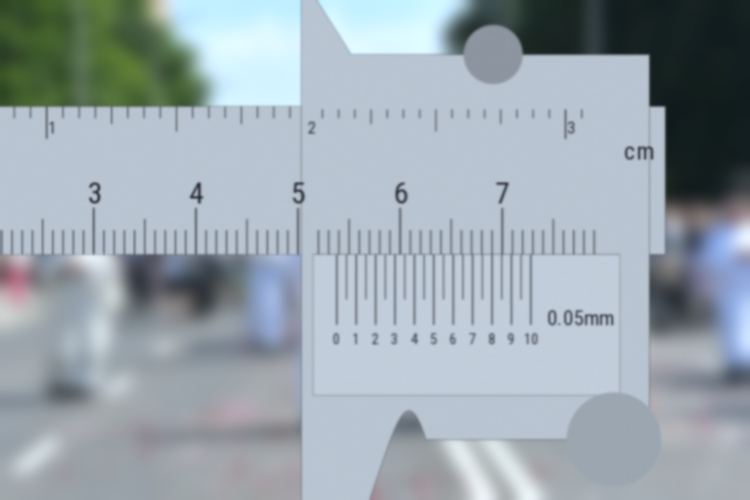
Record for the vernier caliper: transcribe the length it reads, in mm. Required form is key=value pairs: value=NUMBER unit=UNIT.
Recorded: value=53.8 unit=mm
